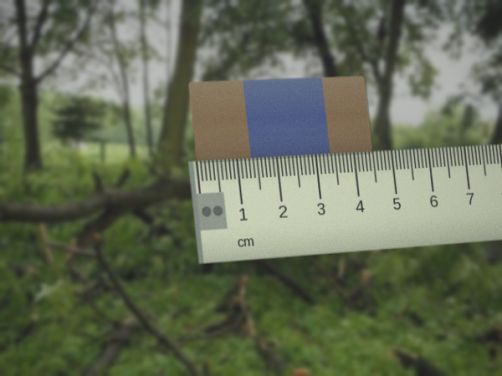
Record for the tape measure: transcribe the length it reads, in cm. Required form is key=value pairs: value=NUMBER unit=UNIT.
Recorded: value=4.5 unit=cm
